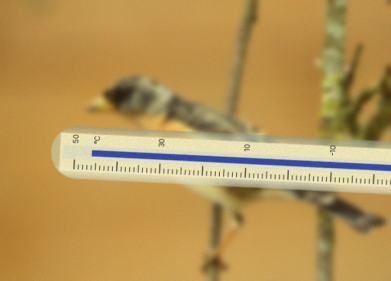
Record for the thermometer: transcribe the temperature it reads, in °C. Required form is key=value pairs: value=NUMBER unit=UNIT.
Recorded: value=46 unit=°C
